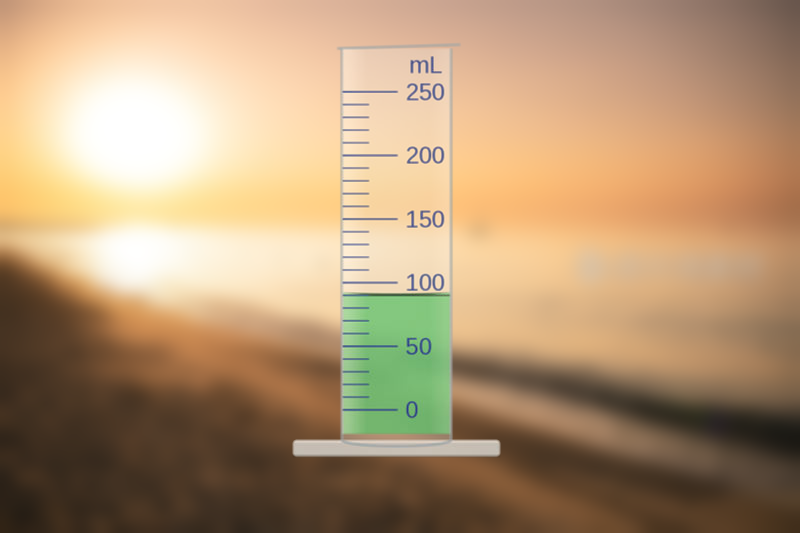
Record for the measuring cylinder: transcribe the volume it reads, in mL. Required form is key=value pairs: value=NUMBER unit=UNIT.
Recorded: value=90 unit=mL
